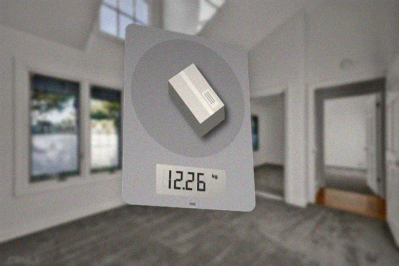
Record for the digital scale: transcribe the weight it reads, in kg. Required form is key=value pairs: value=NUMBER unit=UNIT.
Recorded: value=12.26 unit=kg
